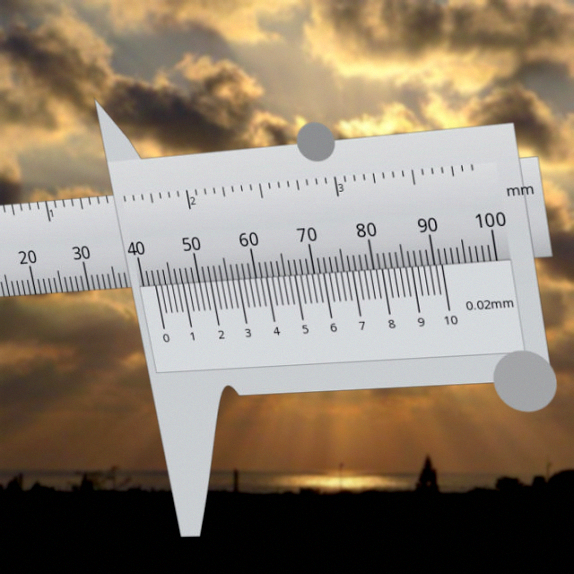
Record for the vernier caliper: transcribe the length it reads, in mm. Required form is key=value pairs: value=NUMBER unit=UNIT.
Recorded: value=42.2 unit=mm
